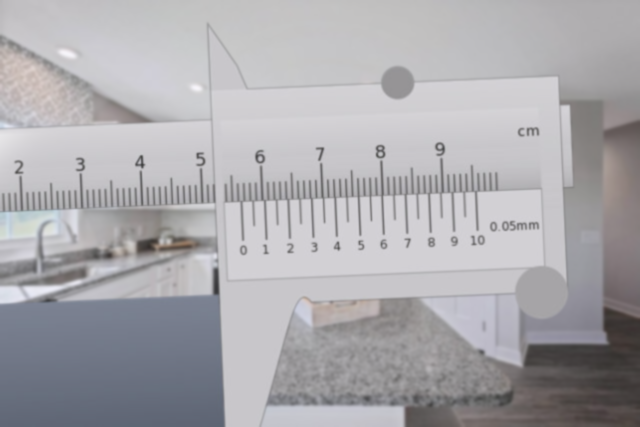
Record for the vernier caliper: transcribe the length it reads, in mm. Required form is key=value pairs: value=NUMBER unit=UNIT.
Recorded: value=56.5 unit=mm
